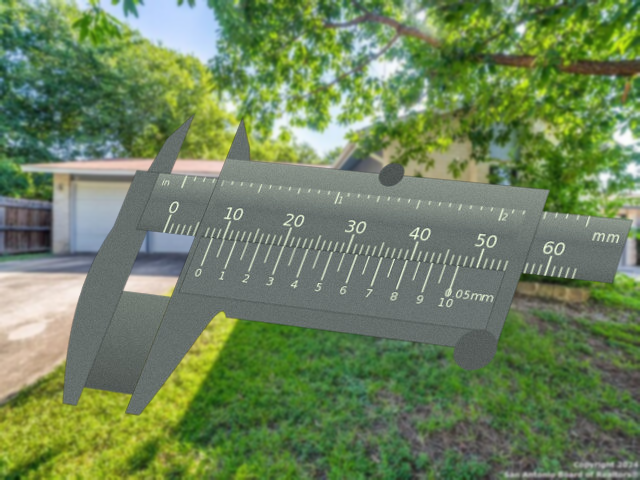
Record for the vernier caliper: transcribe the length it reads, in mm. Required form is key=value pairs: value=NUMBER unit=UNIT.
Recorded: value=8.2 unit=mm
